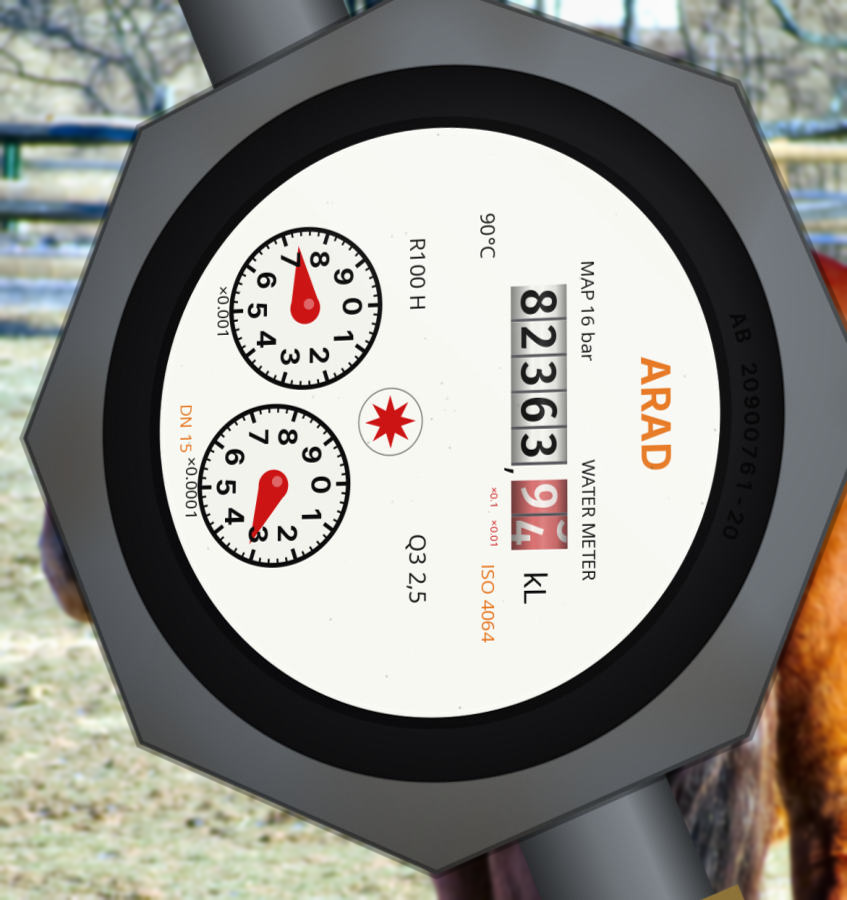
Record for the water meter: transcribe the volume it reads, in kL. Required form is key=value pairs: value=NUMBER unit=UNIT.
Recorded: value=82363.9373 unit=kL
